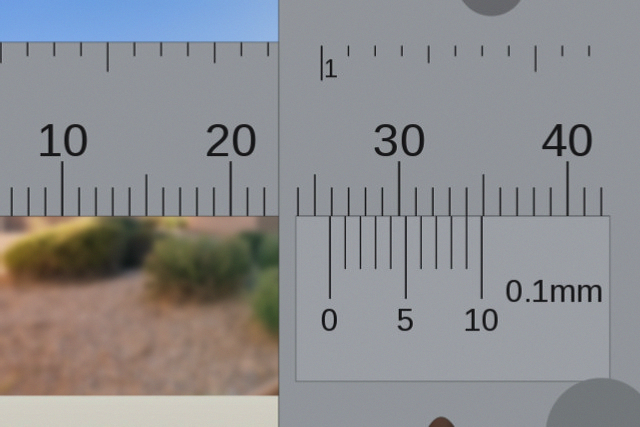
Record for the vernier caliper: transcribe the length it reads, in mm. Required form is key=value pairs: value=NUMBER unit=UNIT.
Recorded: value=25.9 unit=mm
